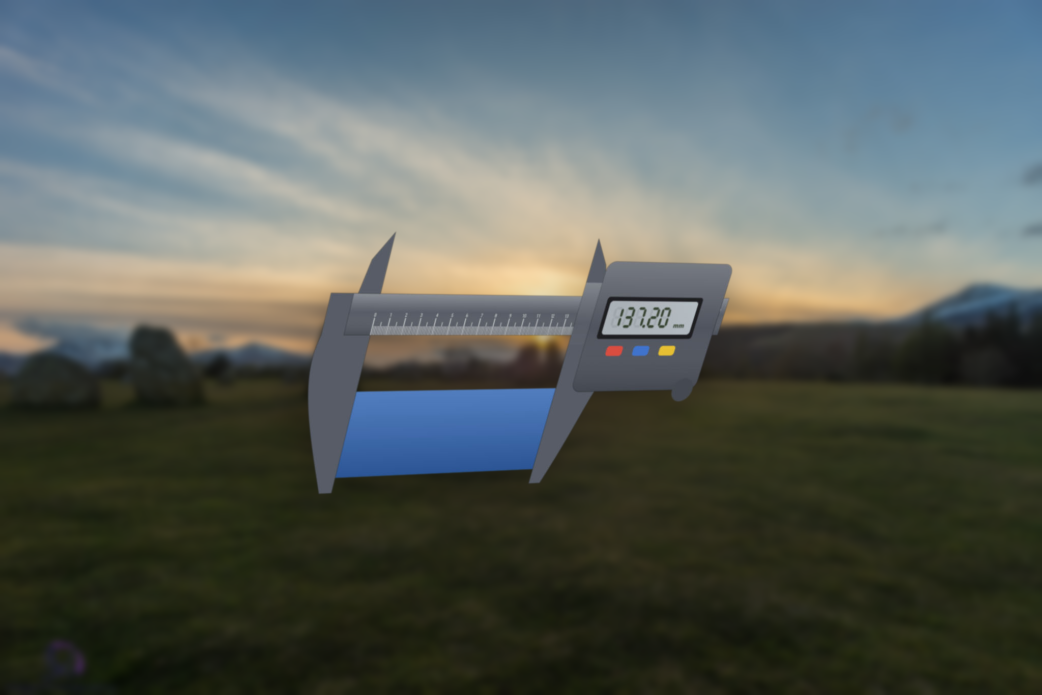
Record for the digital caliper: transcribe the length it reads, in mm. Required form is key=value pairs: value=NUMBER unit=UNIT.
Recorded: value=137.20 unit=mm
